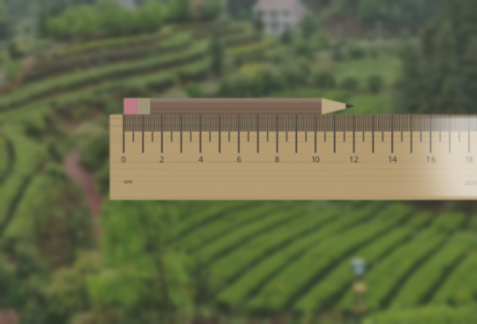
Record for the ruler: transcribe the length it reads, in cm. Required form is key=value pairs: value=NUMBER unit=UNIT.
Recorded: value=12 unit=cm
